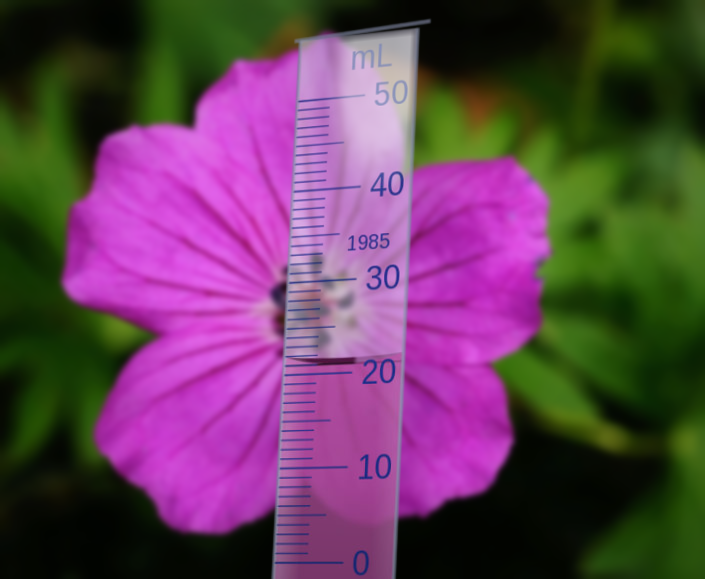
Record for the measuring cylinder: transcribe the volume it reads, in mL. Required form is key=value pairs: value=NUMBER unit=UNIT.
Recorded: value=21 unit=mL
